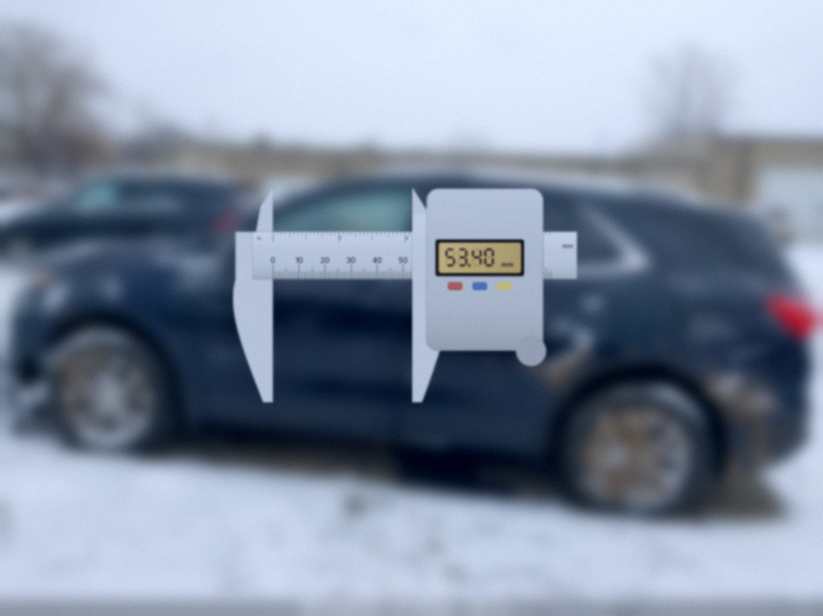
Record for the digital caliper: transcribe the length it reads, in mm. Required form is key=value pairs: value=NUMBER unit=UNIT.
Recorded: value=53.40 unit=mm
